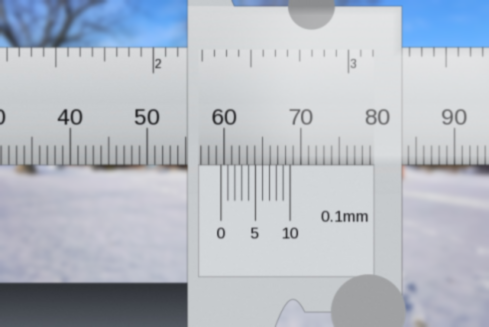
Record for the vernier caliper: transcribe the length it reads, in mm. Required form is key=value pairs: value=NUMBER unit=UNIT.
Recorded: value=59.6 unit=mm
